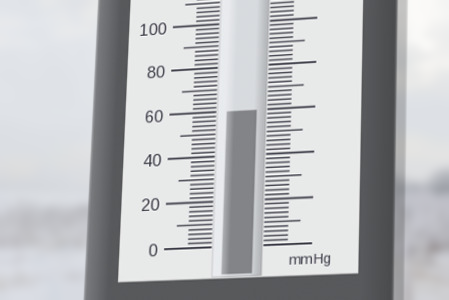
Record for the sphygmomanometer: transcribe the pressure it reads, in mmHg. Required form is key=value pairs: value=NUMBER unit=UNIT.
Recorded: value=60 unit=mmHg
